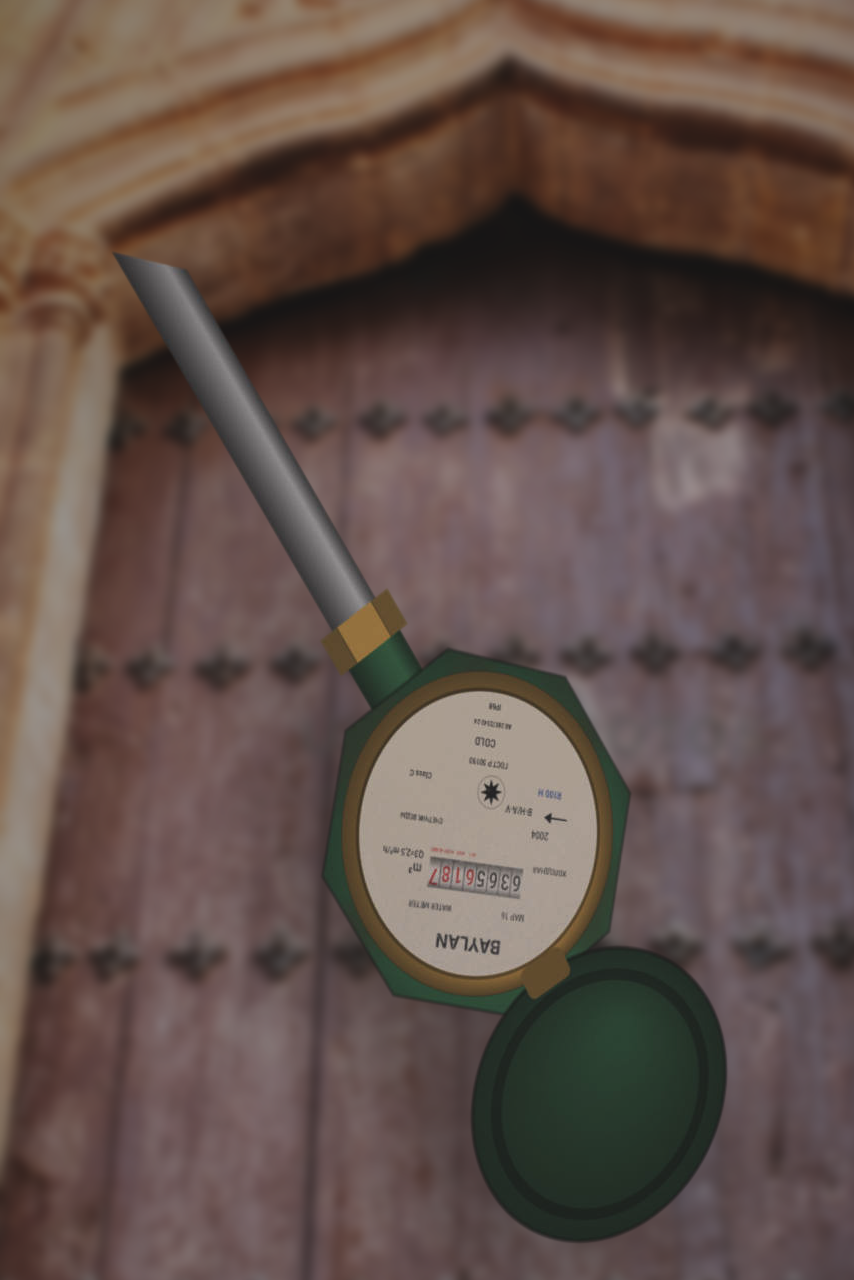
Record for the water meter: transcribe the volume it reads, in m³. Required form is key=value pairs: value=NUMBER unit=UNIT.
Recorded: value=6365.6187 unit=m³
